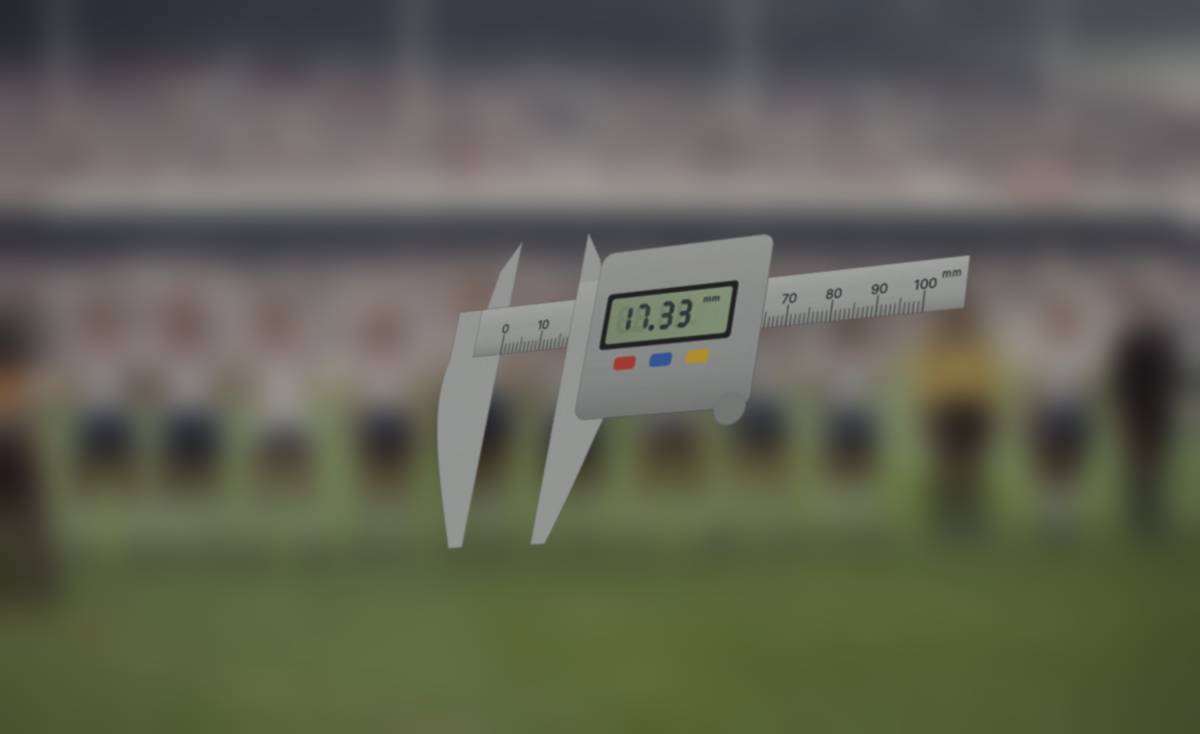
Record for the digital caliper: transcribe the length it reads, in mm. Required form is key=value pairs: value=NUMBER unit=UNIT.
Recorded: value=17.33 unit=mm
